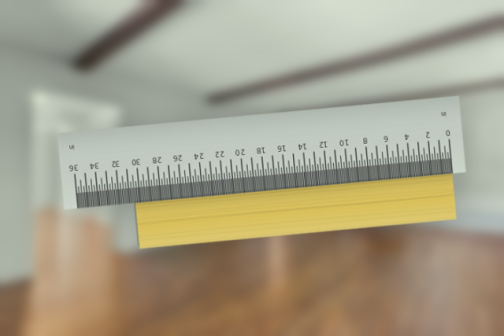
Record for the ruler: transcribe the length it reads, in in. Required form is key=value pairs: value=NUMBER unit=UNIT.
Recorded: value=30.5 unit=in
